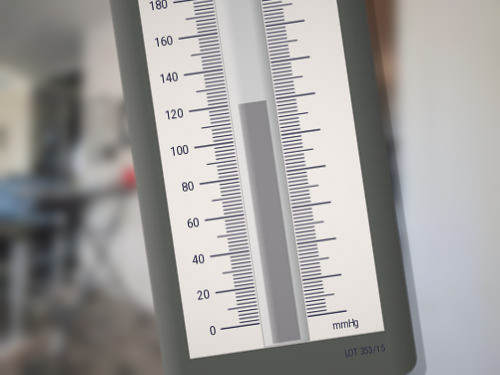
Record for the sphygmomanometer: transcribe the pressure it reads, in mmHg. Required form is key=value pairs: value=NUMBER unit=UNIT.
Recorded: value=120 unit=mmHg
